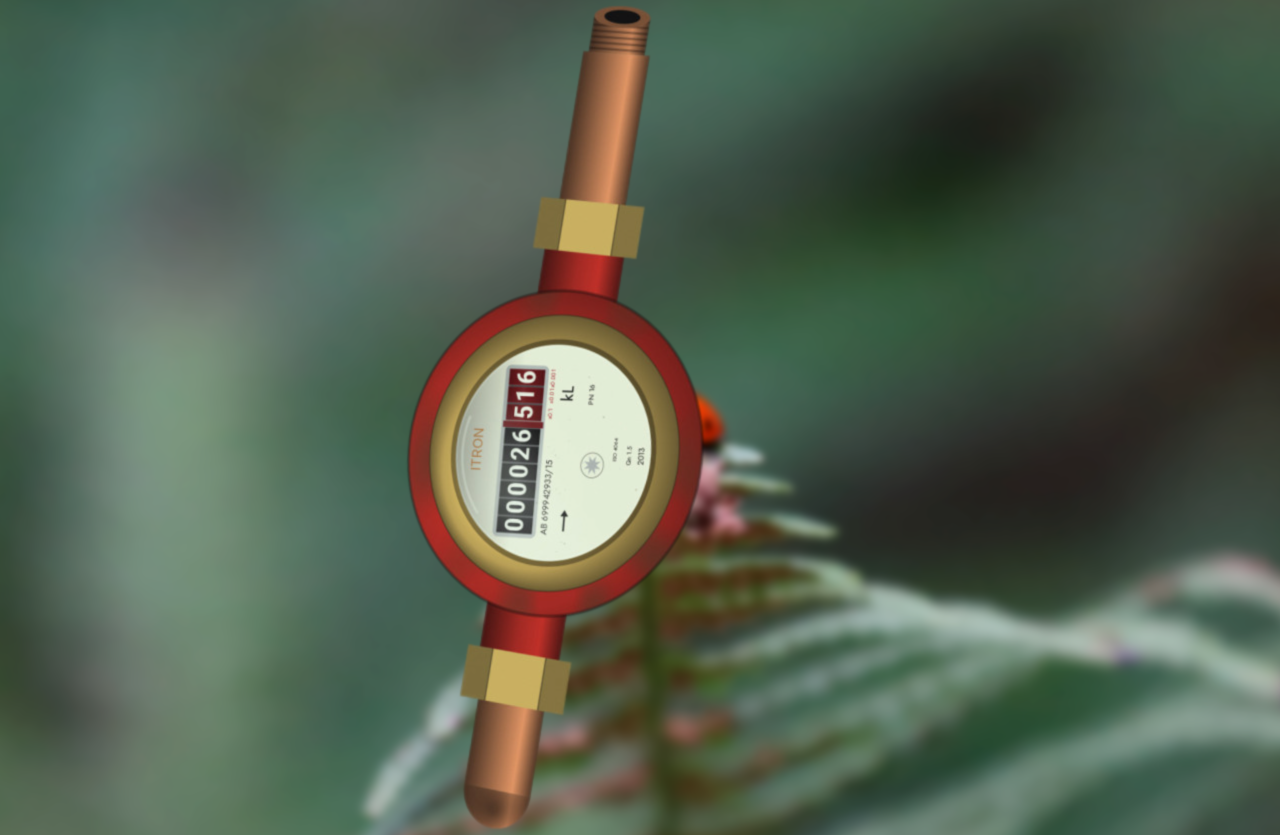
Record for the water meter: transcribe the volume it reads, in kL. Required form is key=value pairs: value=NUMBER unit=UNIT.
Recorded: value=26.516 unit=kL
